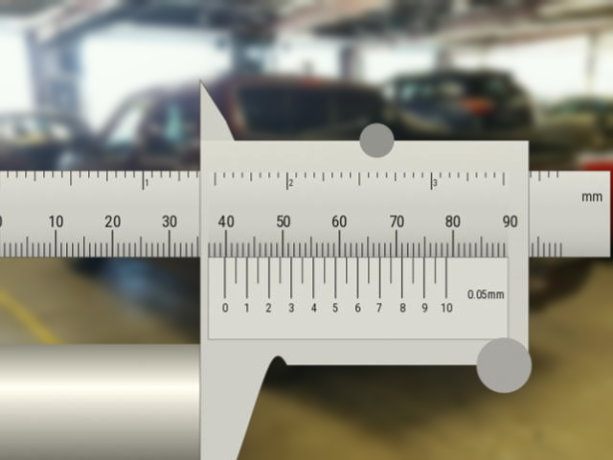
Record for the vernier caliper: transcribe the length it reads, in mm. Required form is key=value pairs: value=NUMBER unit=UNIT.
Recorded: value=39.8 unit=mm
